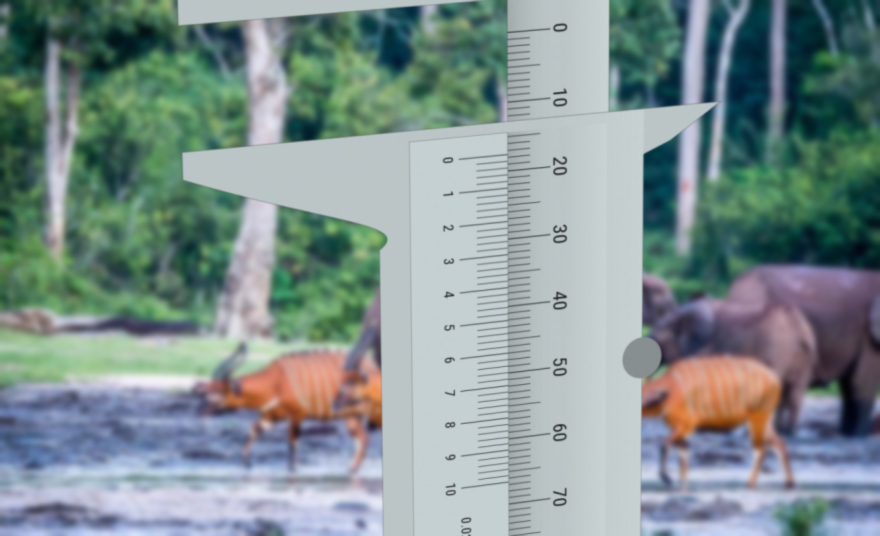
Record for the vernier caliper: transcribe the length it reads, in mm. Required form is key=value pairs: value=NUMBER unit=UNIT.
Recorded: value=17.6 unit=mm
